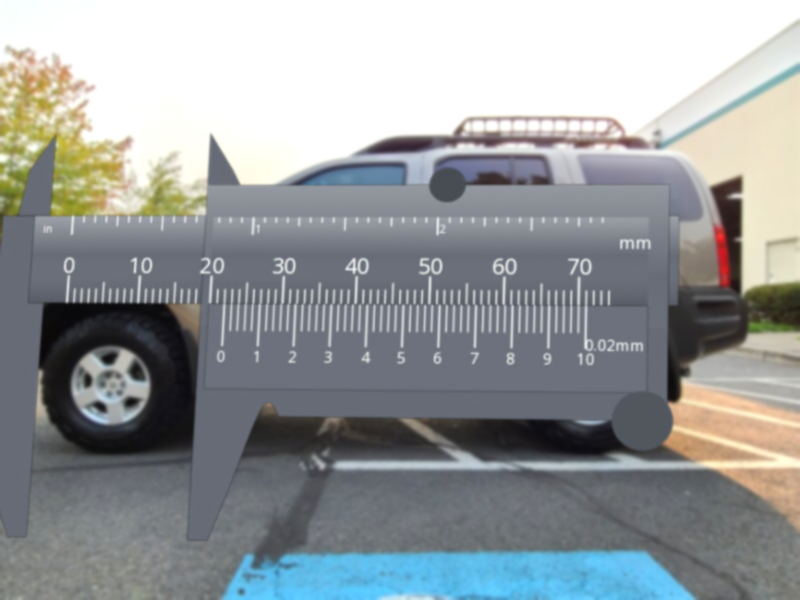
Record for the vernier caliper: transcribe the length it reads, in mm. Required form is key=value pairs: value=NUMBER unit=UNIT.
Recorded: value=22.0 unit=mm
